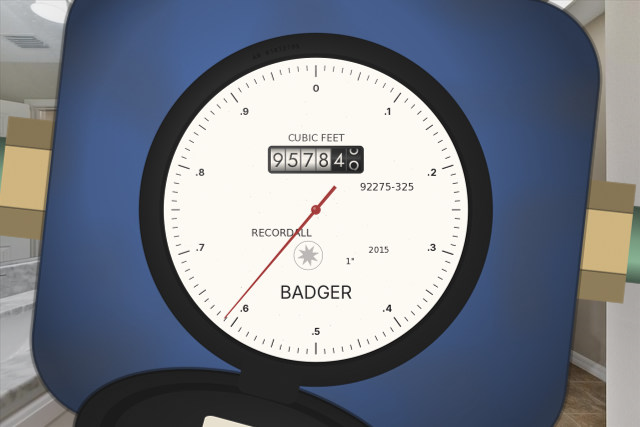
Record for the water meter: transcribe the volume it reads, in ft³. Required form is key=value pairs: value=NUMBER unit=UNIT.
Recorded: value=957848.61 unit=ft³
